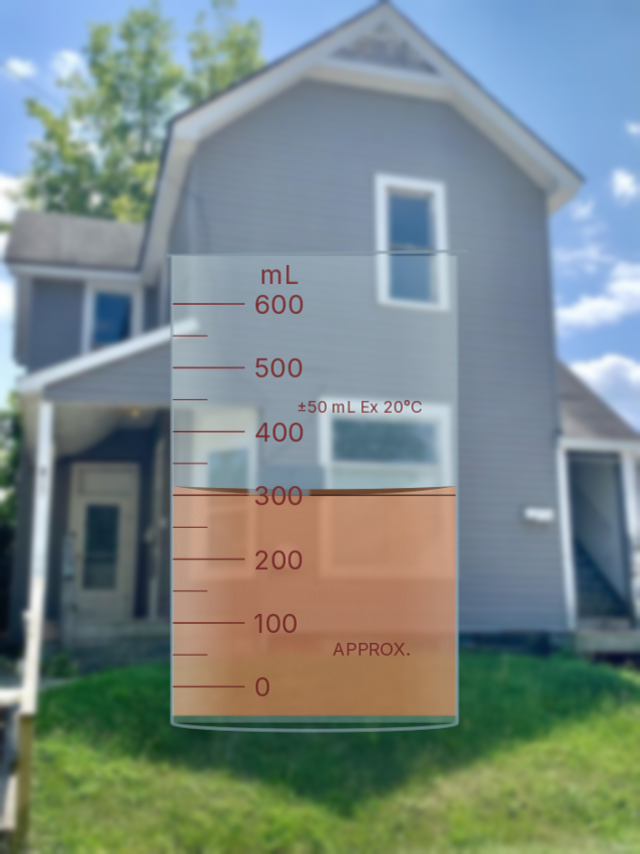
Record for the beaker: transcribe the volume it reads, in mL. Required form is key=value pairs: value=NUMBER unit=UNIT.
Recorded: value=300 unit=mL
